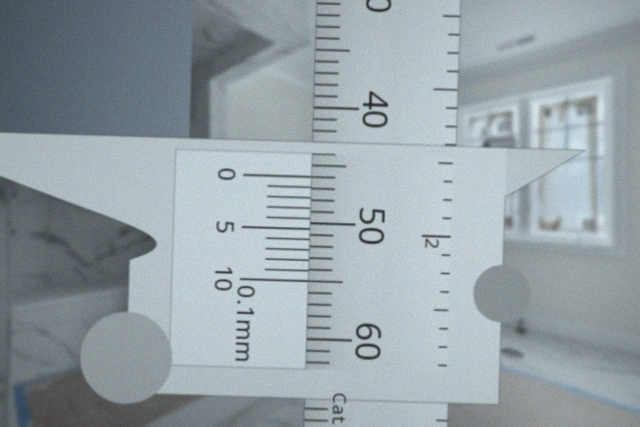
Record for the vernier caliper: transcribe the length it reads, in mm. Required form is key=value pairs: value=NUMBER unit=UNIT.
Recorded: value=46.0 unit=mm
